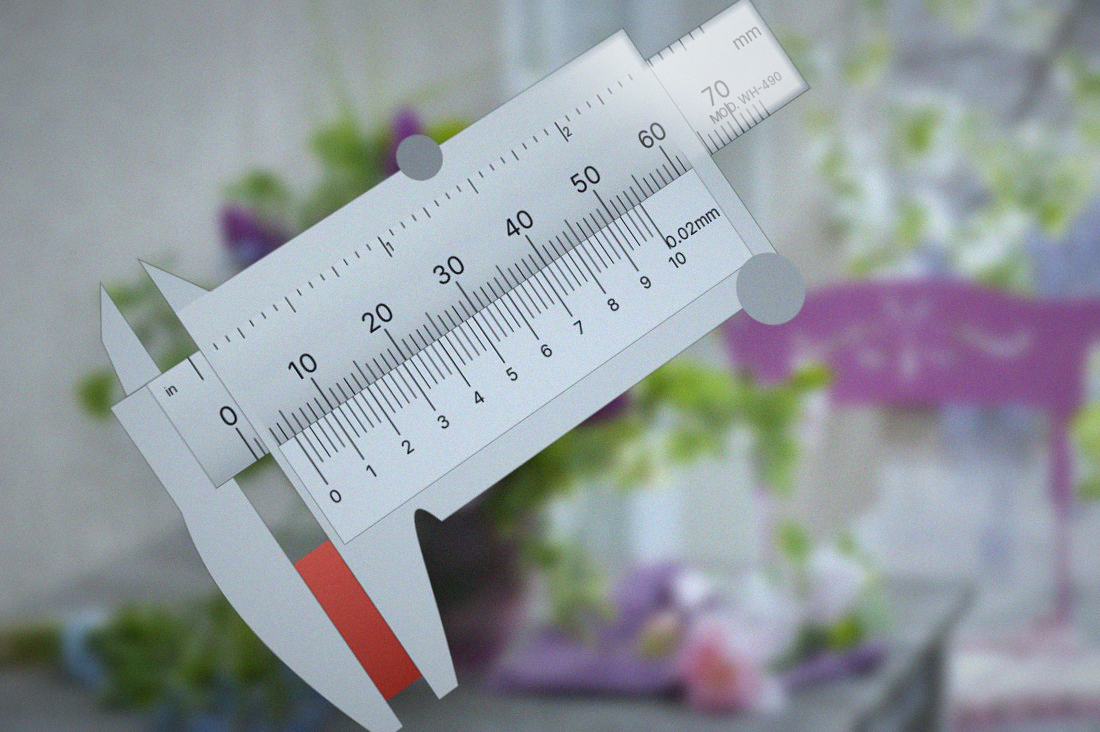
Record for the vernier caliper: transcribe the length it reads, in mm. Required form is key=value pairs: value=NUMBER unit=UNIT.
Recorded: value=4.8 unit=mm
